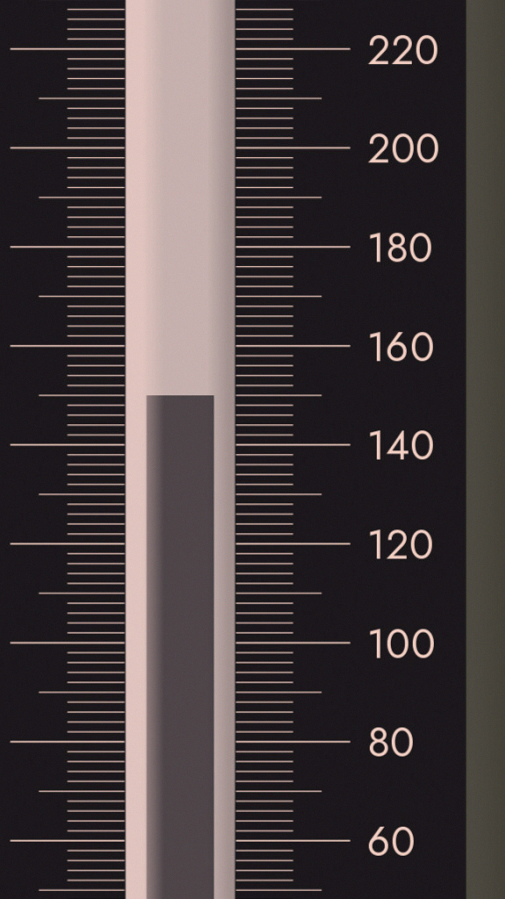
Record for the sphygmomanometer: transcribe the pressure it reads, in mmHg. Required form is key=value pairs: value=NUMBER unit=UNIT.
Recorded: value=150 unit=mmHg
